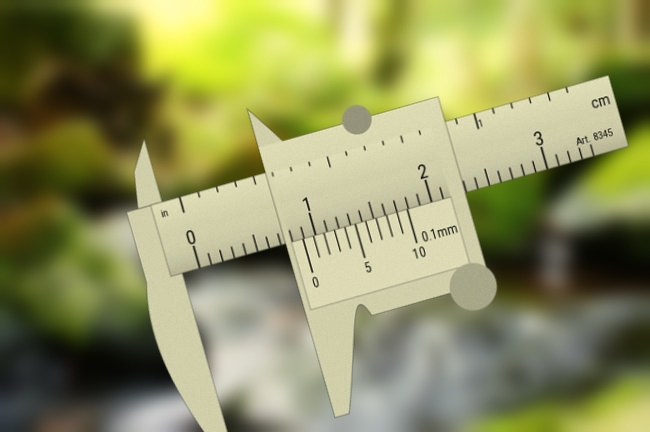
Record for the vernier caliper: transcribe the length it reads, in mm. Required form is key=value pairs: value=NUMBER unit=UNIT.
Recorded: value=8.9 unit=mm
